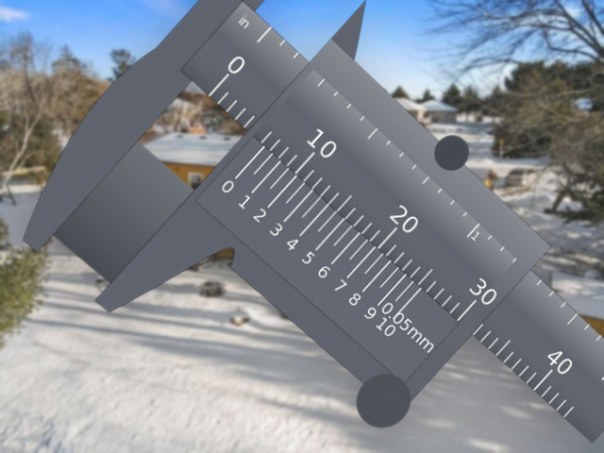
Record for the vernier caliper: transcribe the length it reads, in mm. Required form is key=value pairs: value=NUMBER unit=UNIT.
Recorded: value=6.4 unit=mm
